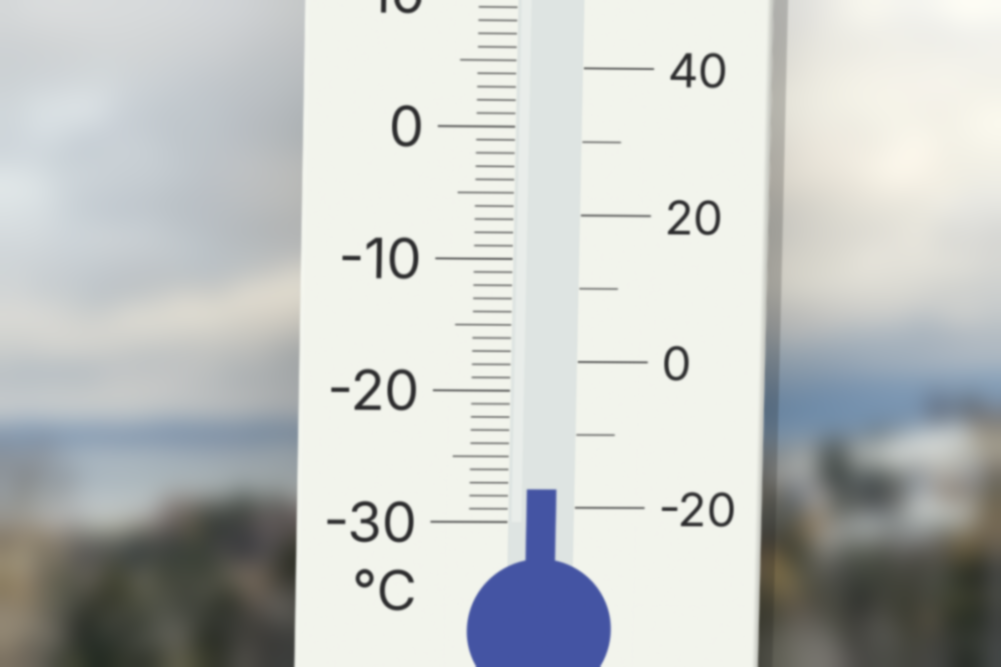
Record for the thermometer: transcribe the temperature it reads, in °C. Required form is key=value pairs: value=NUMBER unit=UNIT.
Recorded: value=-27.5 unit=°C
